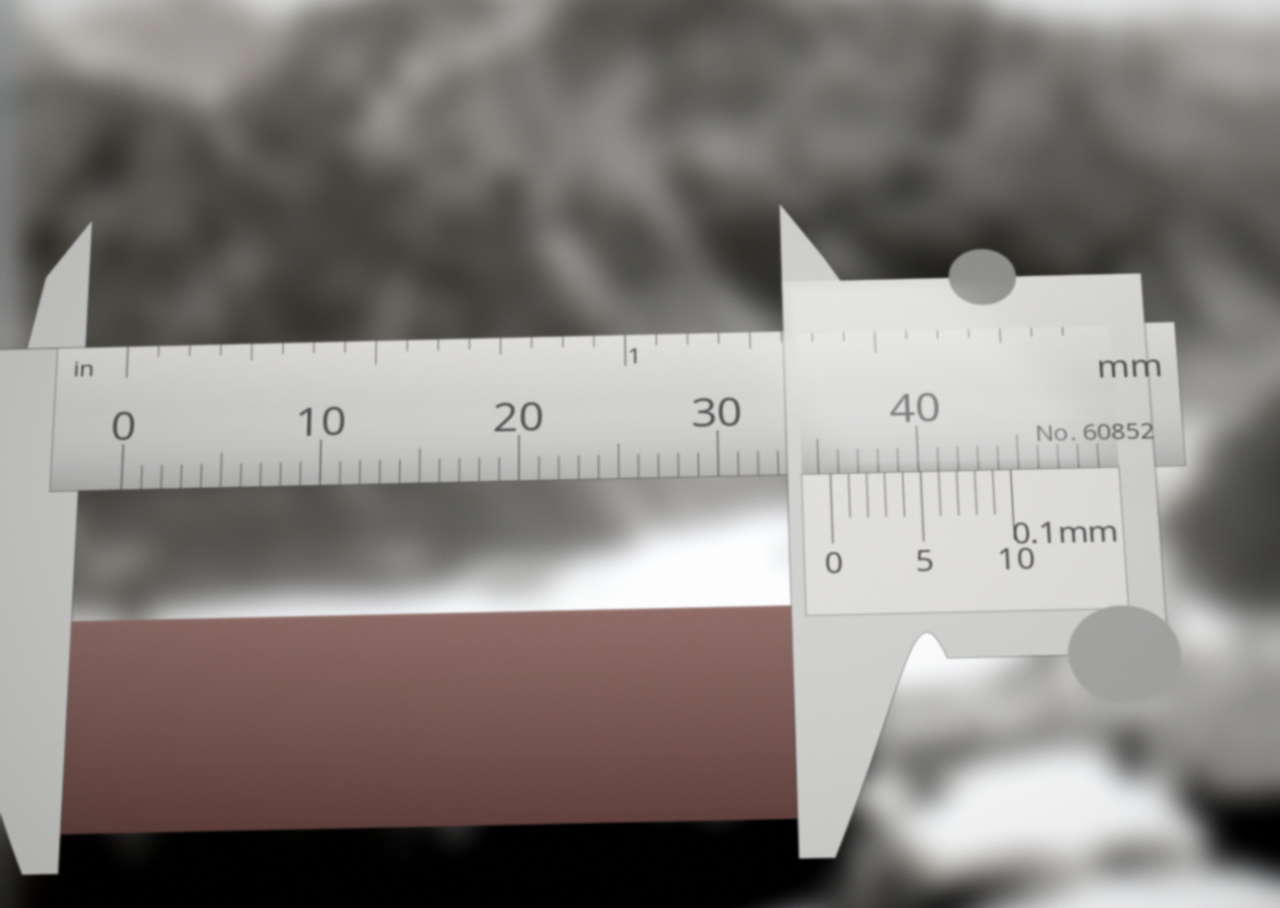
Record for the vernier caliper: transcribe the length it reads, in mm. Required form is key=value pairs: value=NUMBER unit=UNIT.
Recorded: value=35.6 unit=mm
